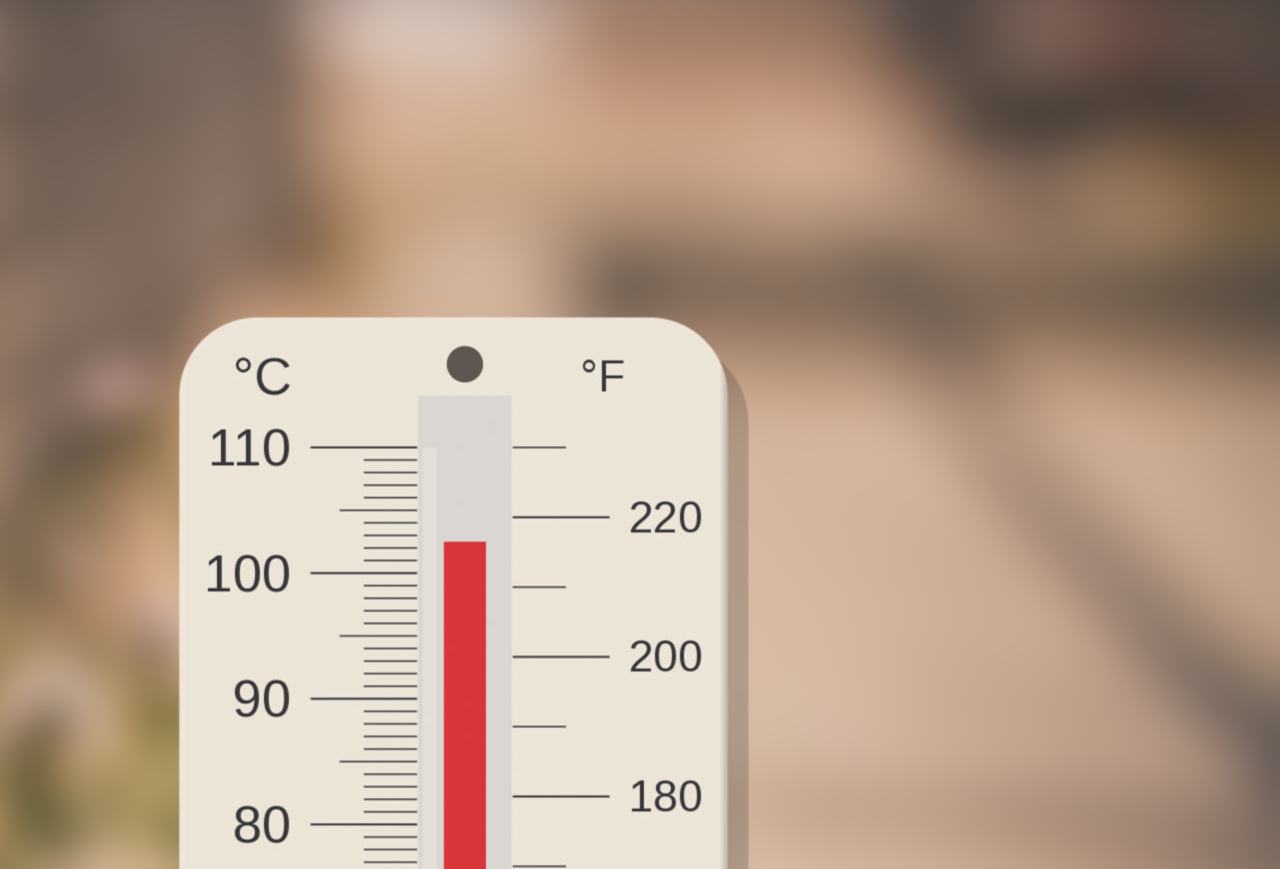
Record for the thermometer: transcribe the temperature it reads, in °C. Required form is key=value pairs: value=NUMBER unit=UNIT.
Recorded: value=102.5 unit=°C
